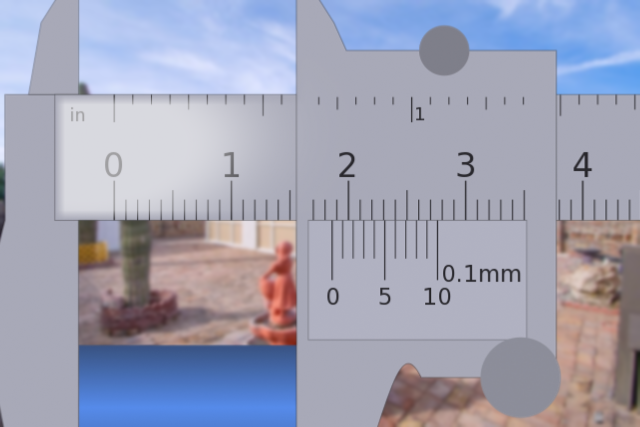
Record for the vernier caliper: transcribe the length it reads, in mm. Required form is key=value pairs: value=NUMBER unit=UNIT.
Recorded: value=18.6 unit=mm
